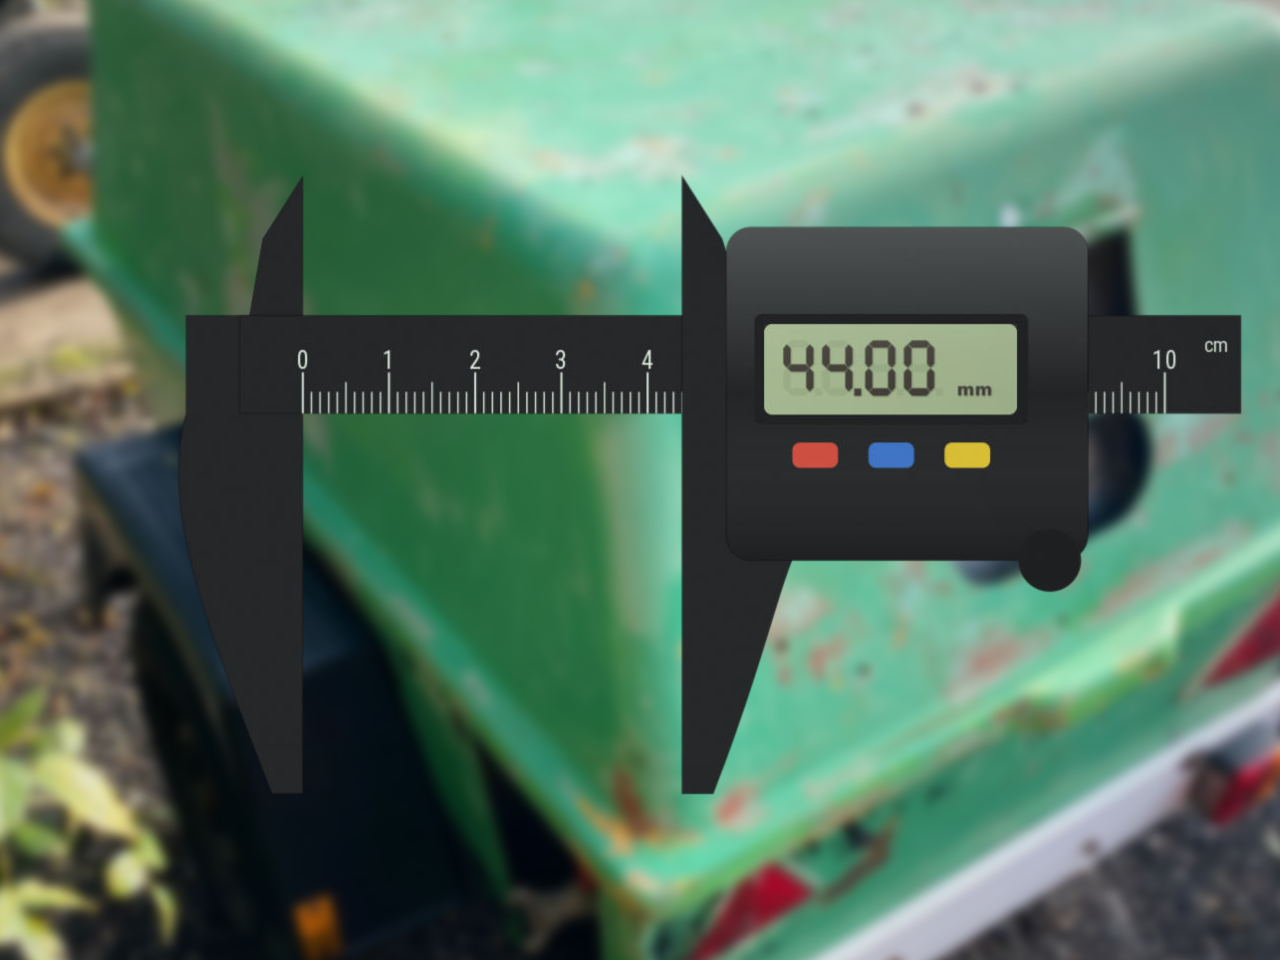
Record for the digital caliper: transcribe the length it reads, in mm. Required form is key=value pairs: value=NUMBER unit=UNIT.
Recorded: value=44.00 unit=mm
